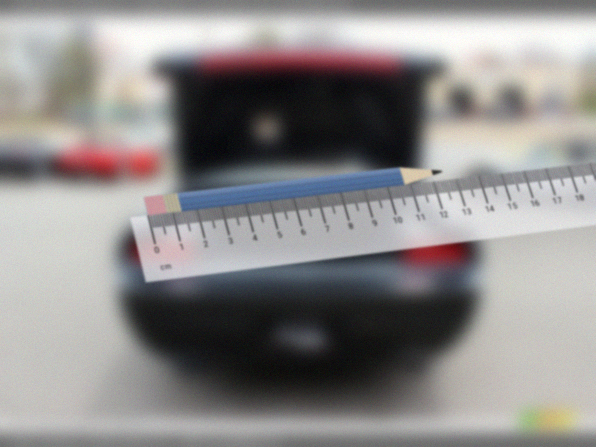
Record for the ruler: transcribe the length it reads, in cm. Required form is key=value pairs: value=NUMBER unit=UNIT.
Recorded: value=12.5 unit=cm
